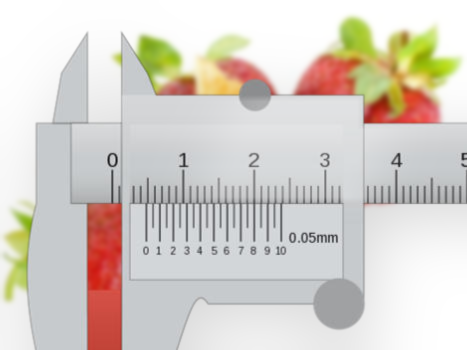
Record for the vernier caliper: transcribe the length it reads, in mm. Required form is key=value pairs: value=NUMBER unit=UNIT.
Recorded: value=4.8 unit=mm
